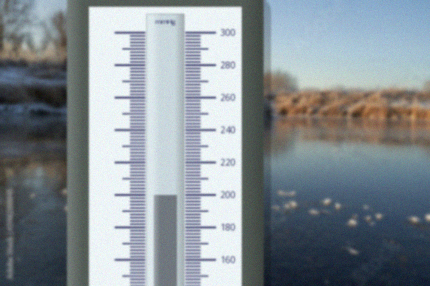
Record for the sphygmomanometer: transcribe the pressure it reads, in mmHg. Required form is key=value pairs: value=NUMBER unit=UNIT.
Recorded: value=200 unit=mmHg
